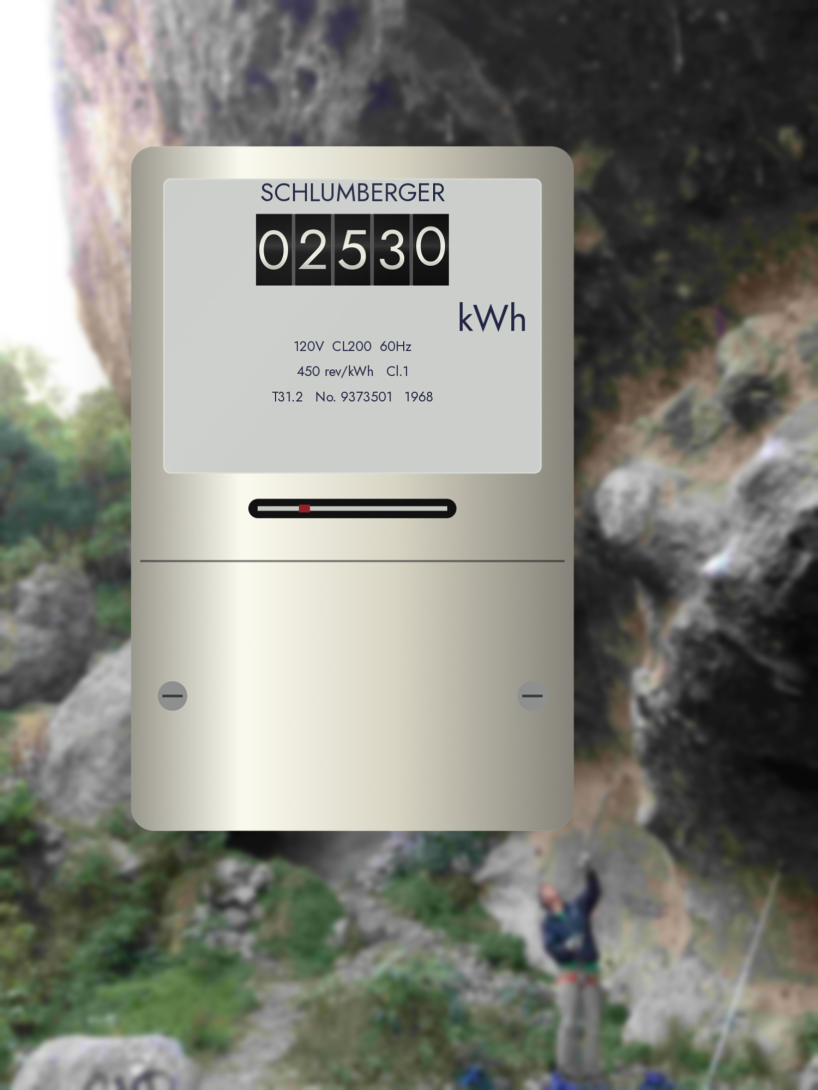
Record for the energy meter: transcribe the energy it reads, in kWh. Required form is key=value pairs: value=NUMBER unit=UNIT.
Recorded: value=2530 unit=kWh
